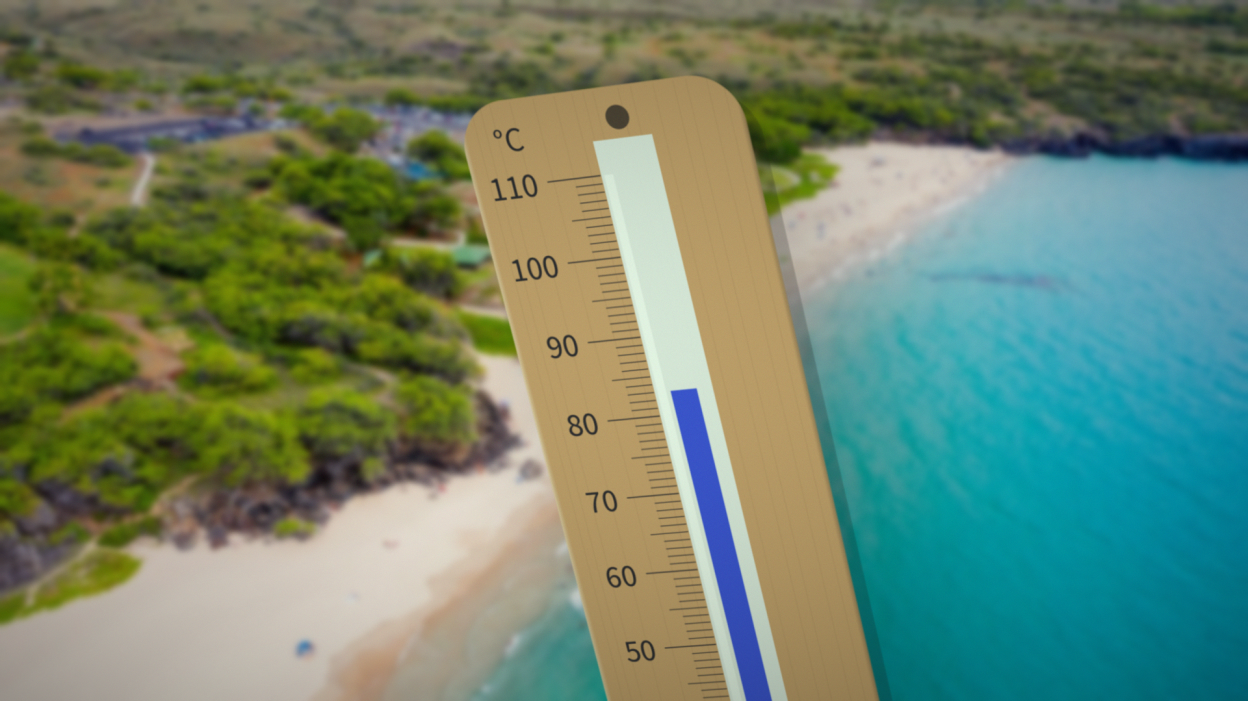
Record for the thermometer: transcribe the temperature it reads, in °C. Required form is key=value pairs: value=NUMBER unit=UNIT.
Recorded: value=83 unit=°C
